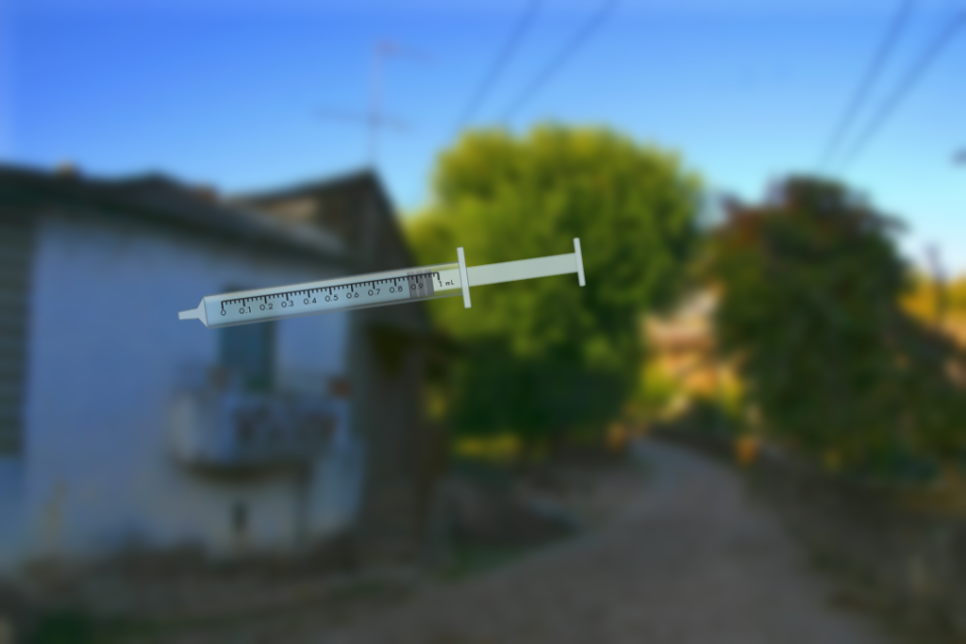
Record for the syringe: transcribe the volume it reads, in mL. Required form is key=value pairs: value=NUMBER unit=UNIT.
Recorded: value=0.86 unit=mL
